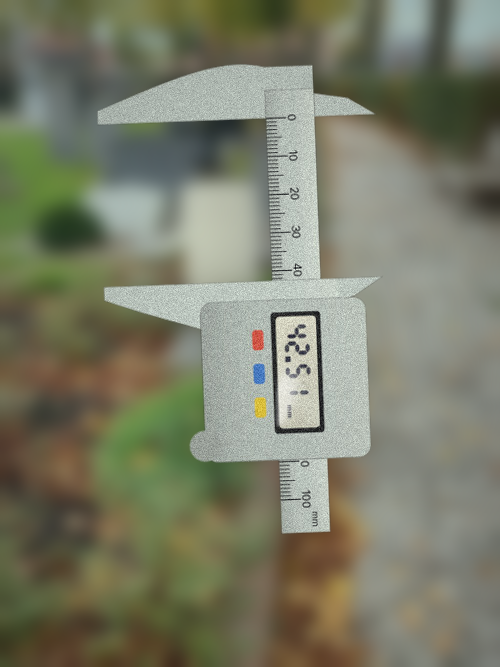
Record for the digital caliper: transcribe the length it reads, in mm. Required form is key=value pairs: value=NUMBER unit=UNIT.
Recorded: value=42.51 unit=mm
